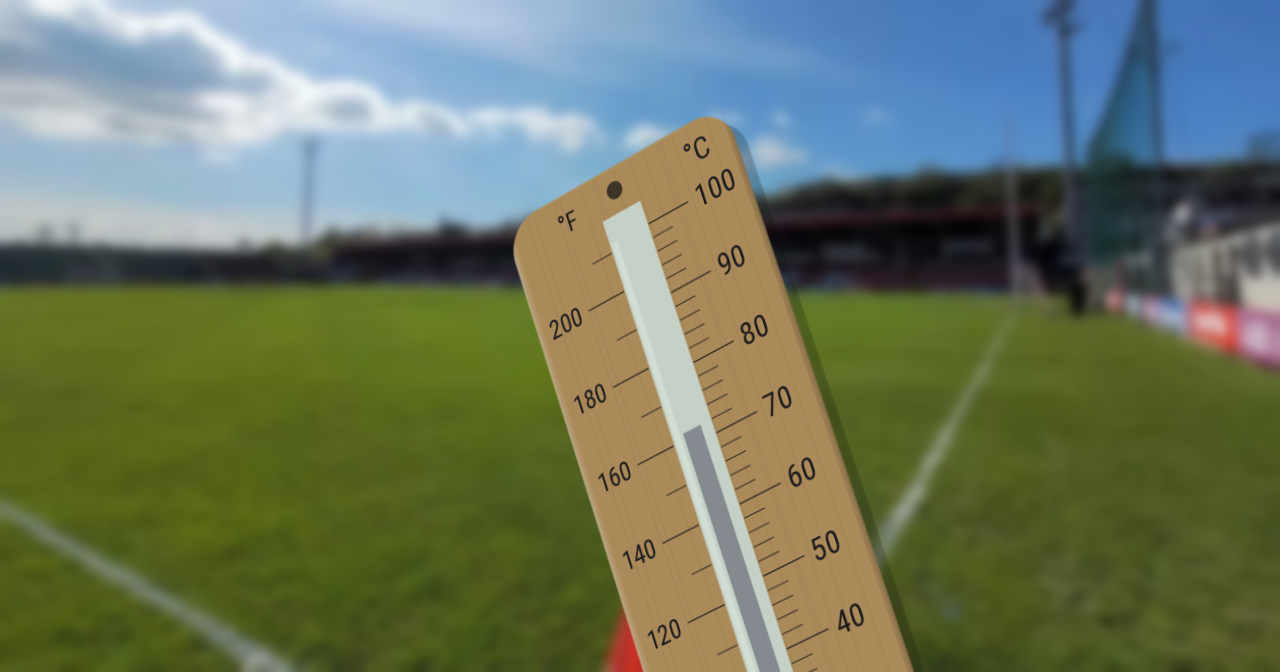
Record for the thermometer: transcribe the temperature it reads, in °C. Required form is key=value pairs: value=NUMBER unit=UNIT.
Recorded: value=72 unit=°C
